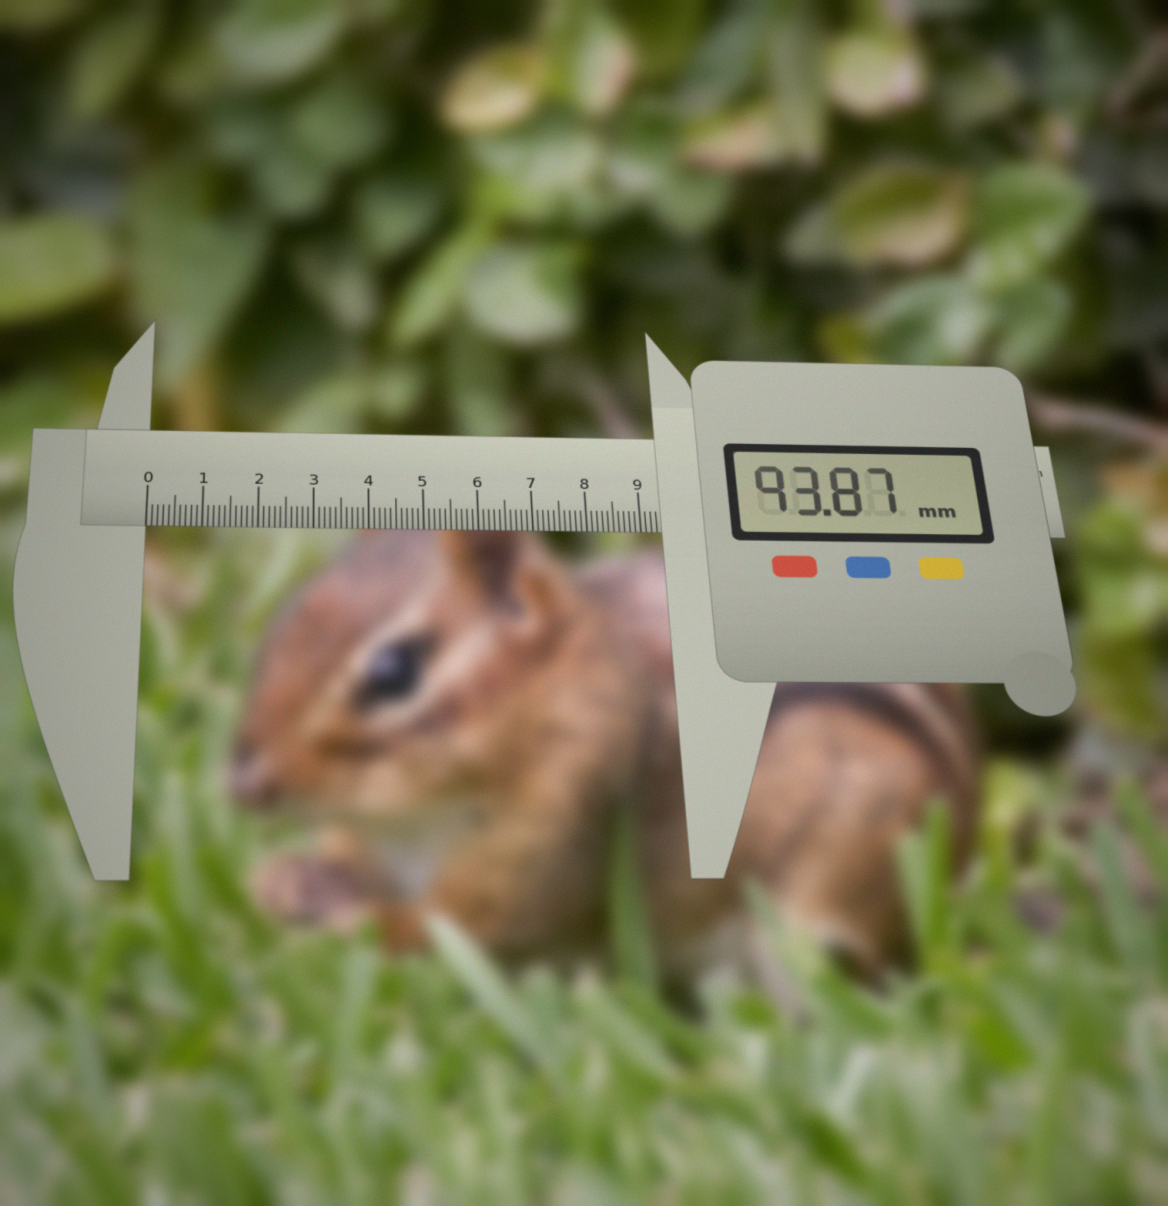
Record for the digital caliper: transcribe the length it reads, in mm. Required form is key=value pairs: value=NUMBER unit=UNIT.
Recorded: value=93.87 unit=mm
